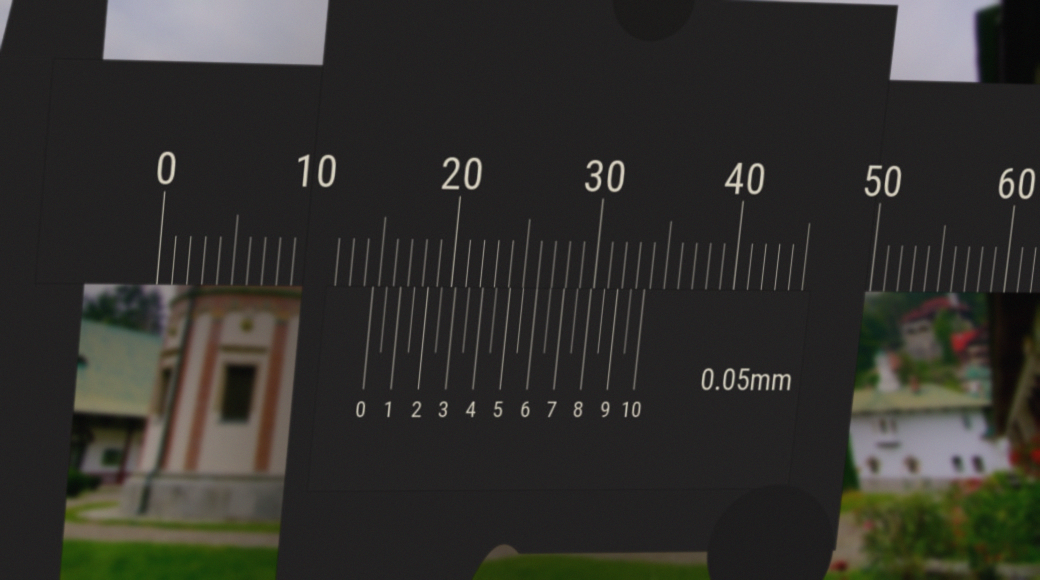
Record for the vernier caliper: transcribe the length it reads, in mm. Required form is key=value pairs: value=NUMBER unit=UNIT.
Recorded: value=14.6 unit=mm
